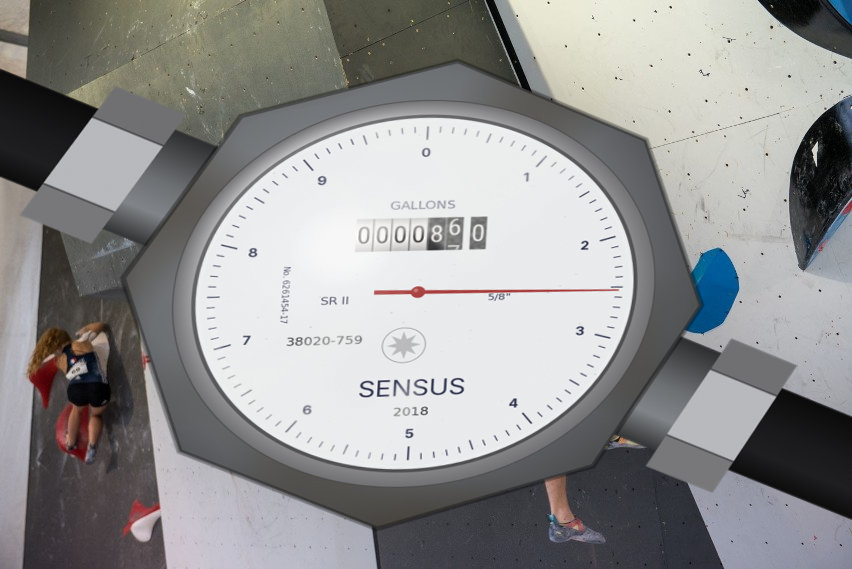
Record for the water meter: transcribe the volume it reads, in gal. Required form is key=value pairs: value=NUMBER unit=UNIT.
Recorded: value=862.5 unit=gal
